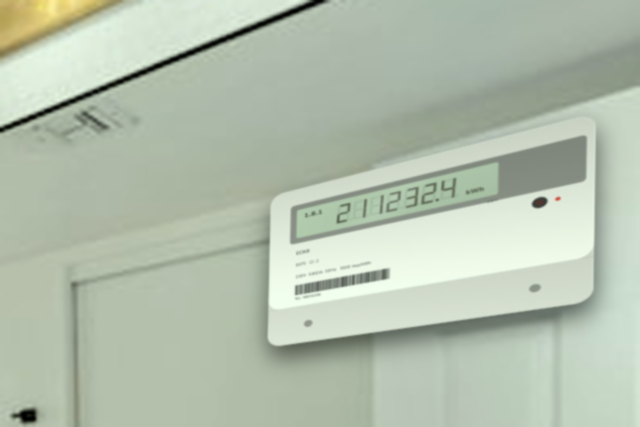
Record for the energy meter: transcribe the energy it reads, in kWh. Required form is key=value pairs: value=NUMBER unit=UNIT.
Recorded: value=211232.4 unit=kWh
